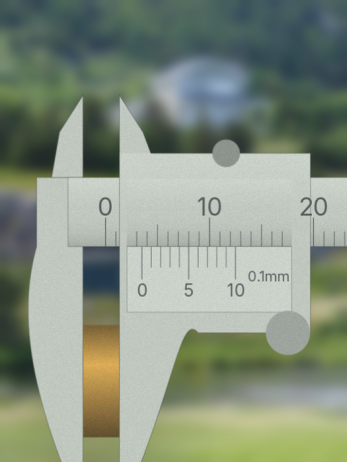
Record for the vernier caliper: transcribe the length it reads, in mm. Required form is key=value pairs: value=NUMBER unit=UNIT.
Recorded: value=3.5 unit=mm
